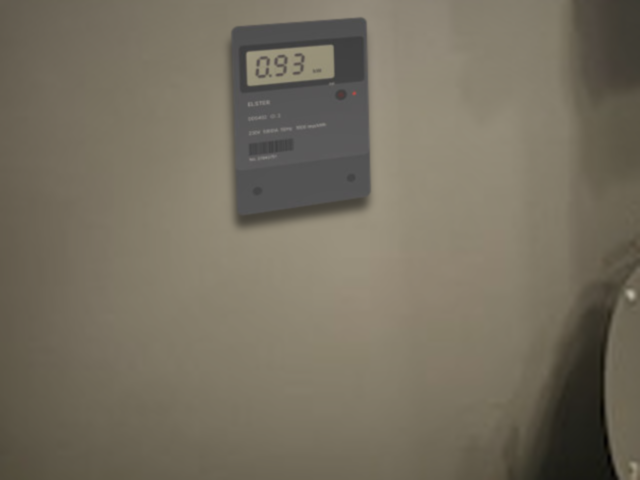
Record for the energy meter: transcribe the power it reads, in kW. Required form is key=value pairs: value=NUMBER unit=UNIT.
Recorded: value=0.93 unit=kW
